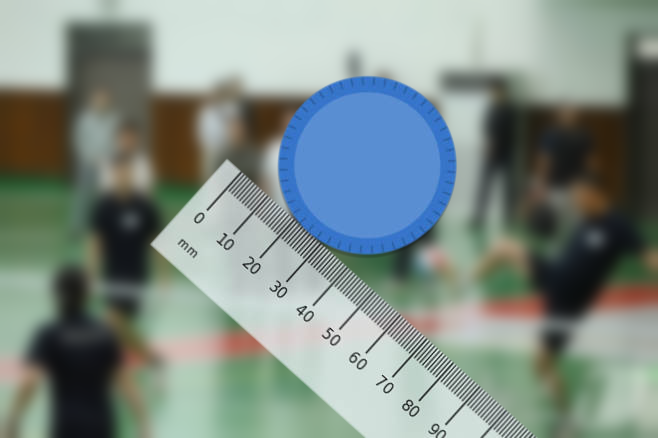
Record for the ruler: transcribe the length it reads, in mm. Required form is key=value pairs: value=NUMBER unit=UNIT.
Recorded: value=50 unit=mm
